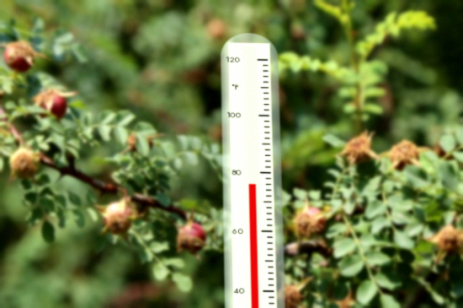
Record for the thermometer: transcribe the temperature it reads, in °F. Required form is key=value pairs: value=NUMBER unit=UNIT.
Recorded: value=76 unit=°F
